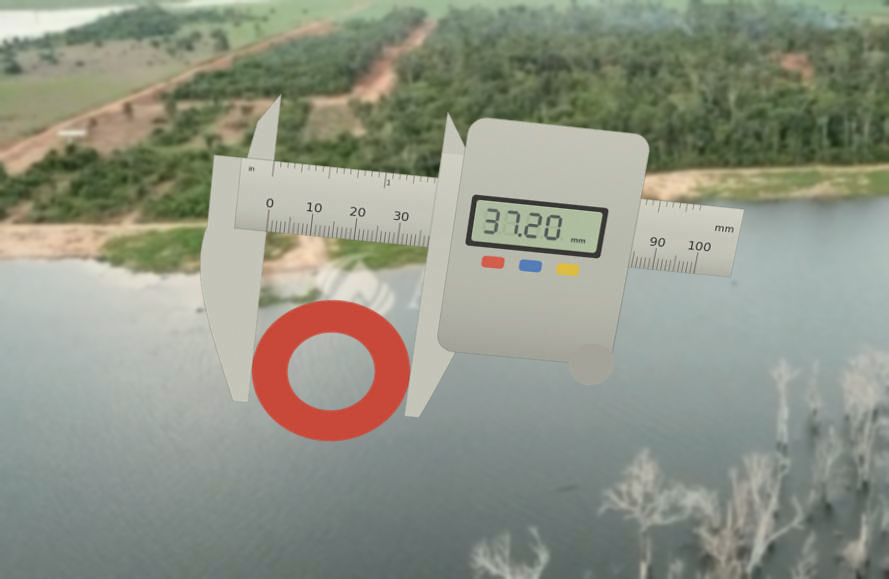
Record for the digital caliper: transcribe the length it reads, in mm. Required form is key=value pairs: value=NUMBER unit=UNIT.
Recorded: value=37.20 unit=mm
